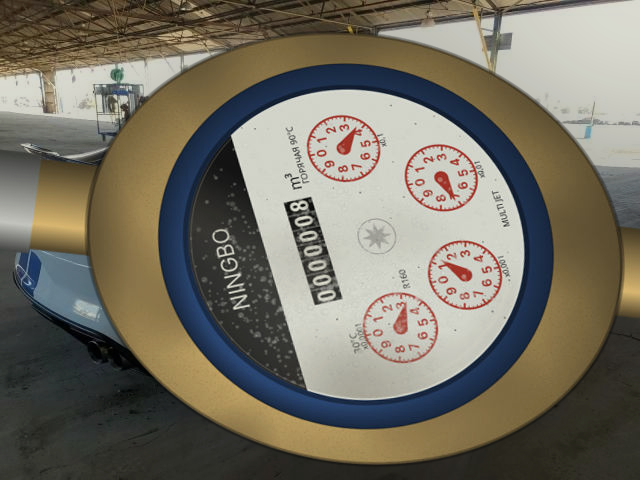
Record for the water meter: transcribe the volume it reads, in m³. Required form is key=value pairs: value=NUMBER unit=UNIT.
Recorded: value=8.3713 unit=m³
